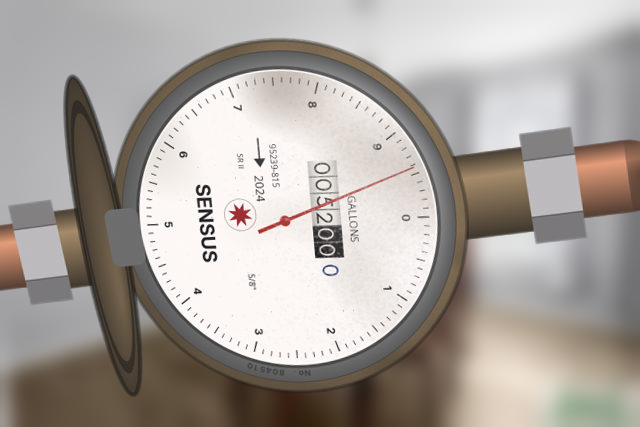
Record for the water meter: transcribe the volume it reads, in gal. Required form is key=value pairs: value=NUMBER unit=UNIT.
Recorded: value=51999.4 unit=gal
